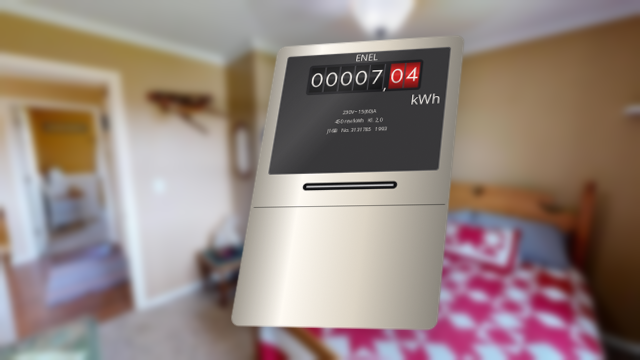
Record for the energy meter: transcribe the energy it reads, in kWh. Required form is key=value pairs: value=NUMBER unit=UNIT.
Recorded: value=7.04 unit=kWh
